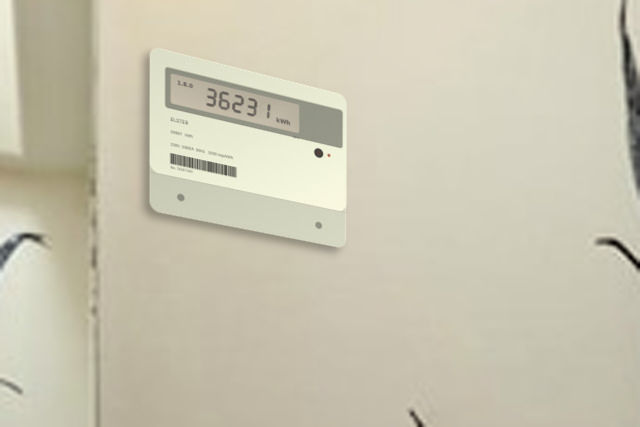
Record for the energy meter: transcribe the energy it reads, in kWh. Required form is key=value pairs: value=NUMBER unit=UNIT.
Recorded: value=36231 unit=kWh
